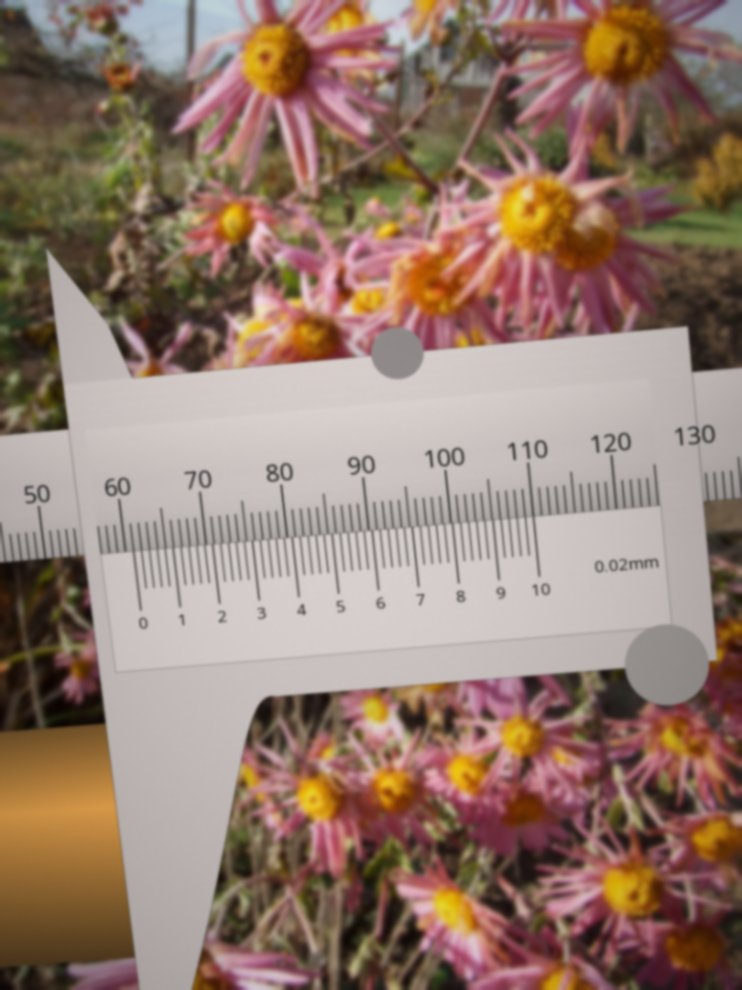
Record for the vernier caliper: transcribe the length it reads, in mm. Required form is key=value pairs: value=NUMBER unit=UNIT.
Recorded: value=61.0 unit=mm
